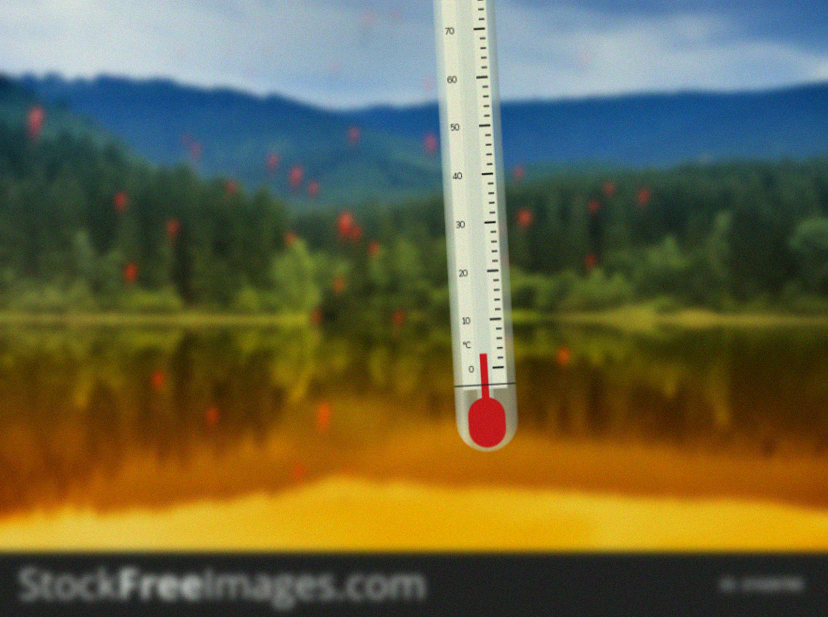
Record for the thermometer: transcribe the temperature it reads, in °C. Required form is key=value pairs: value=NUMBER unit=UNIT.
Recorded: value=3 unit=°C
